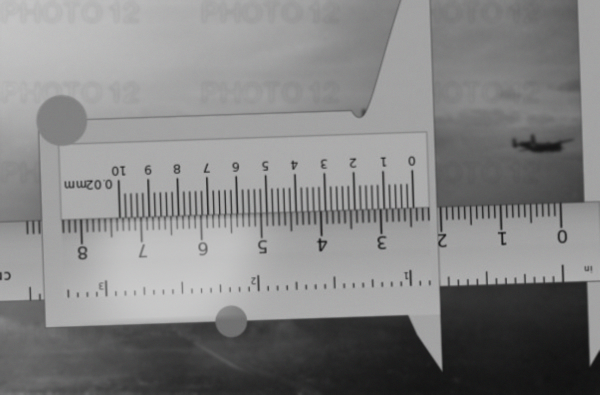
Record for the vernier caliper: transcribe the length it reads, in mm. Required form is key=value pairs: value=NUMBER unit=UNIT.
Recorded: value=24.5 unit=mm
